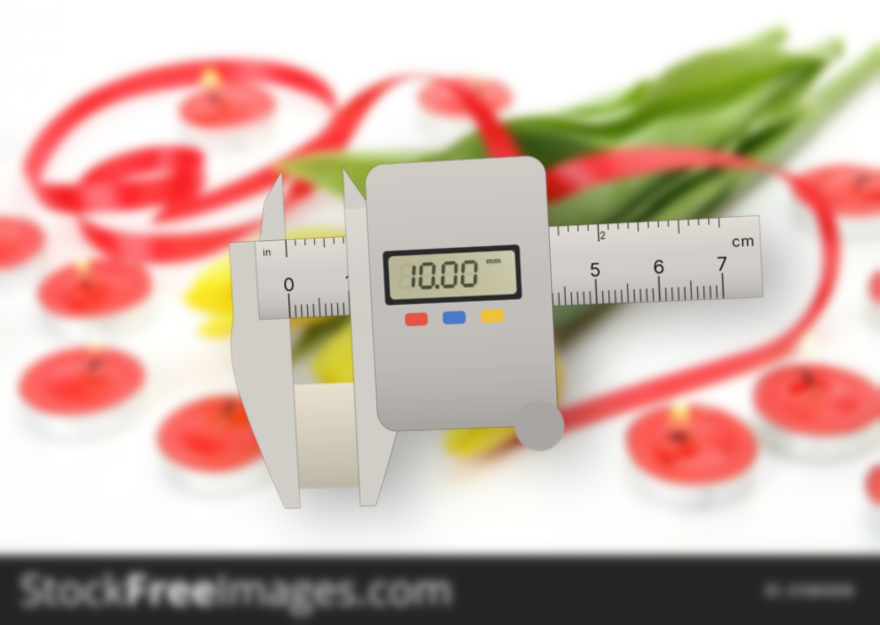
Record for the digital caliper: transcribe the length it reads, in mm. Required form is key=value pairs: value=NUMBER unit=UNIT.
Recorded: value=10.00 unit=mm
